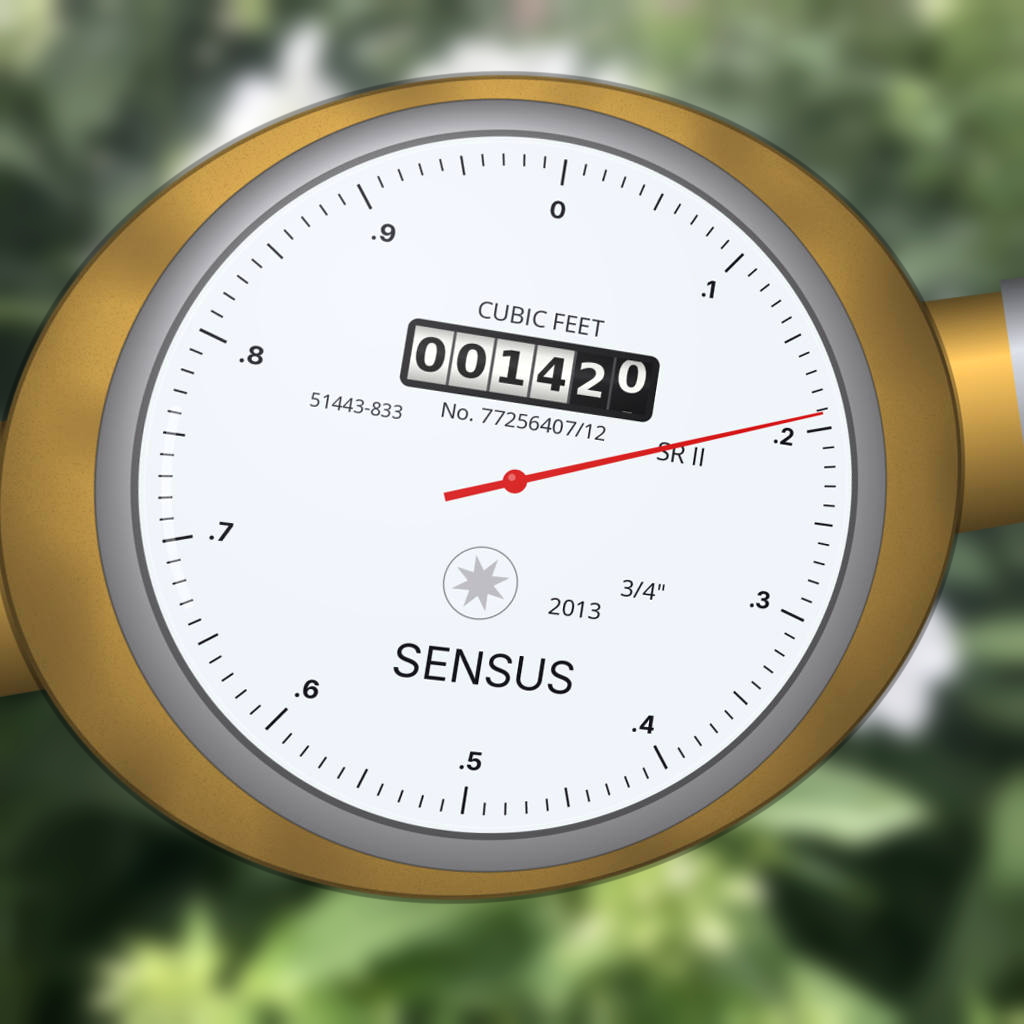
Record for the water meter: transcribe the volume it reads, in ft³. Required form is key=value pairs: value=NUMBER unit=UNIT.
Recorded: value=1420.19 unit=ft³
